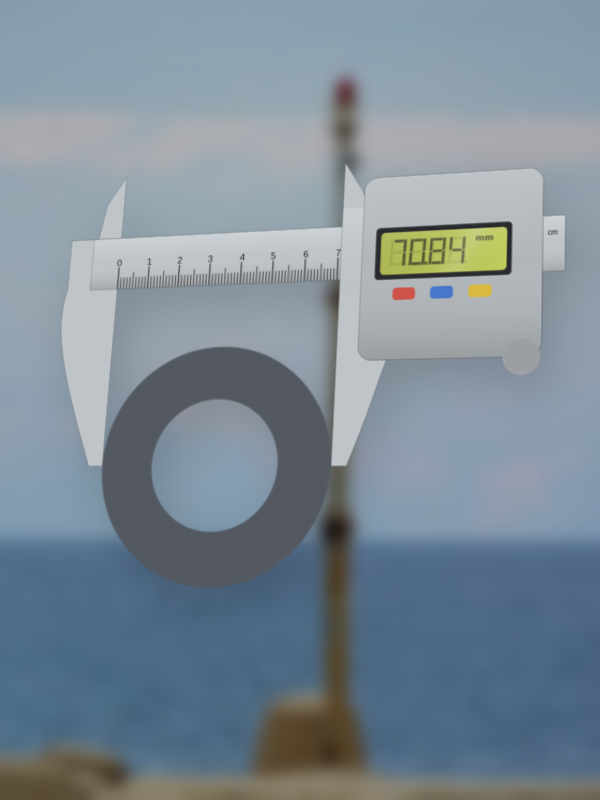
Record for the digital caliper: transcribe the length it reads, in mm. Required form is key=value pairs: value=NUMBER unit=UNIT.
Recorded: value=70.84 unit=mm
